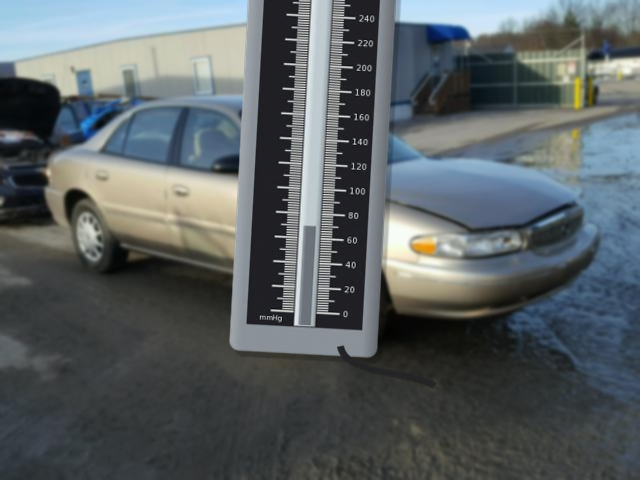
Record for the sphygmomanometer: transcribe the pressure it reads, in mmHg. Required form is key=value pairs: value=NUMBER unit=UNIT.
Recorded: value=70 unit=mmHg
